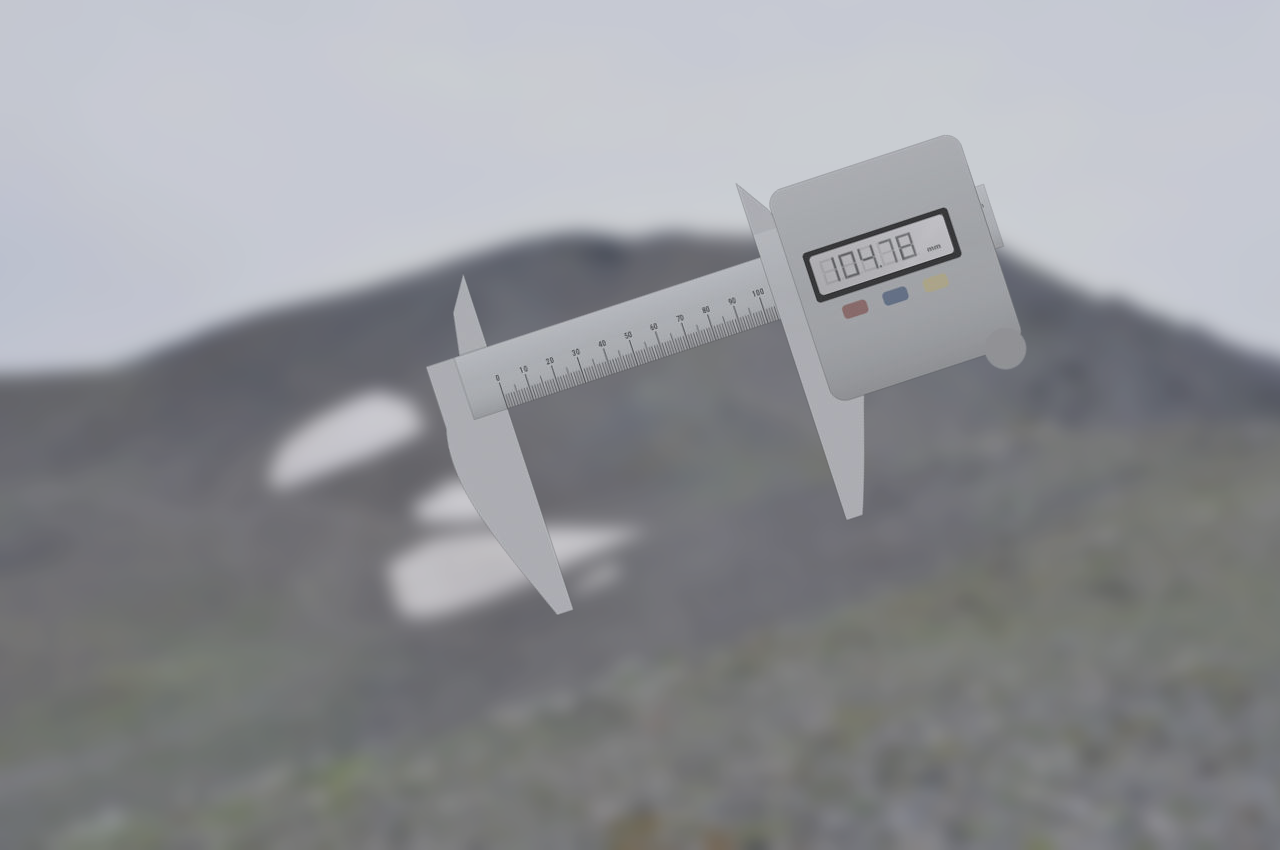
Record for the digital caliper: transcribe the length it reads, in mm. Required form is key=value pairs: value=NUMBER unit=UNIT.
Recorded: value=104.78 unit=mm
